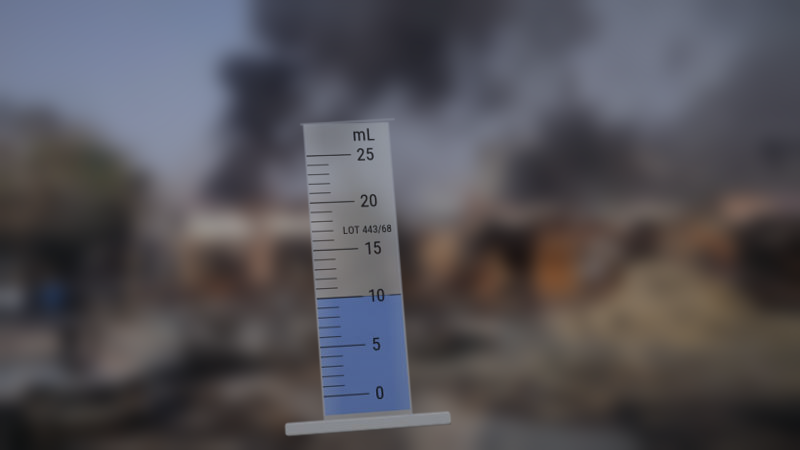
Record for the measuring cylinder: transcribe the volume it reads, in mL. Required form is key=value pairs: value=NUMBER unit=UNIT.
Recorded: value=10 unit=mL
